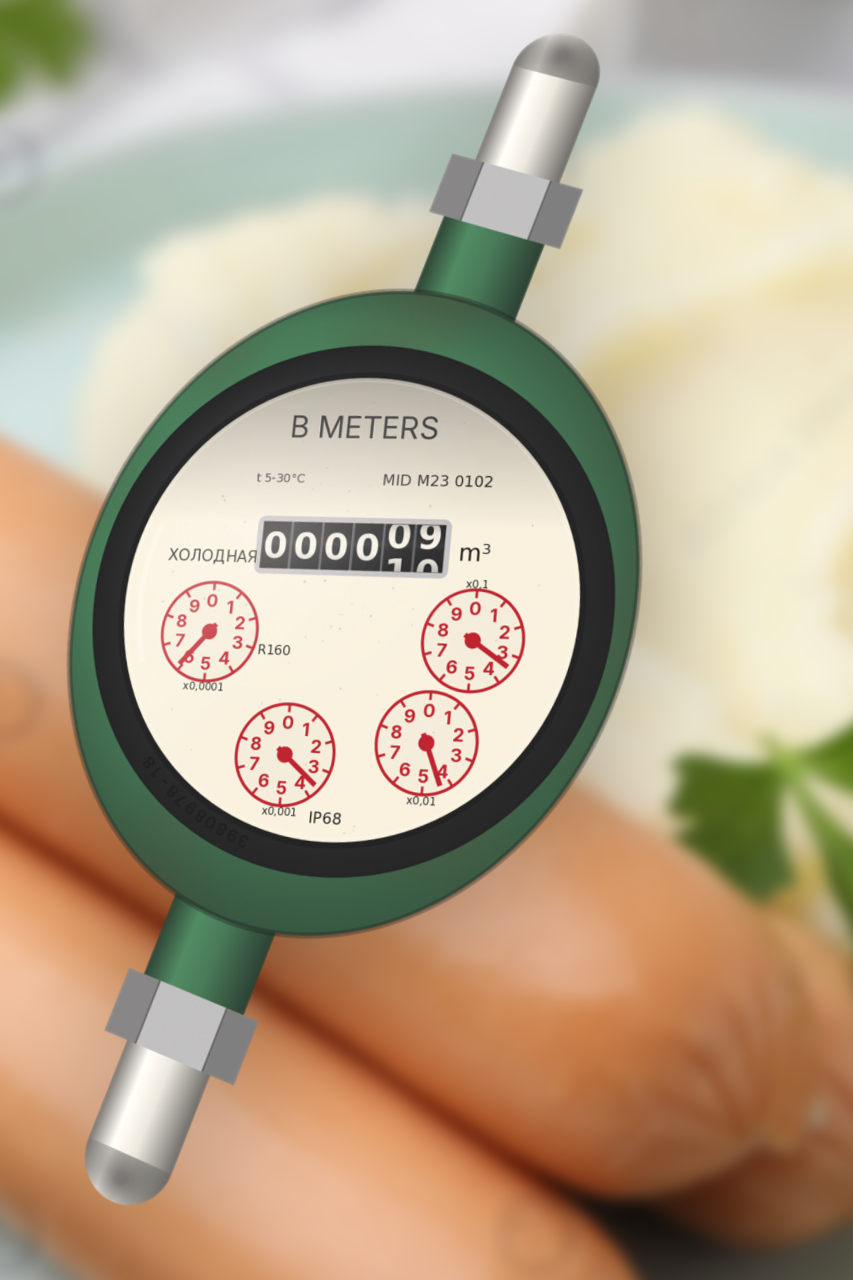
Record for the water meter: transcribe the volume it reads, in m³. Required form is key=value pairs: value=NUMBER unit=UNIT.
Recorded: value=9.3436 unit=m³
